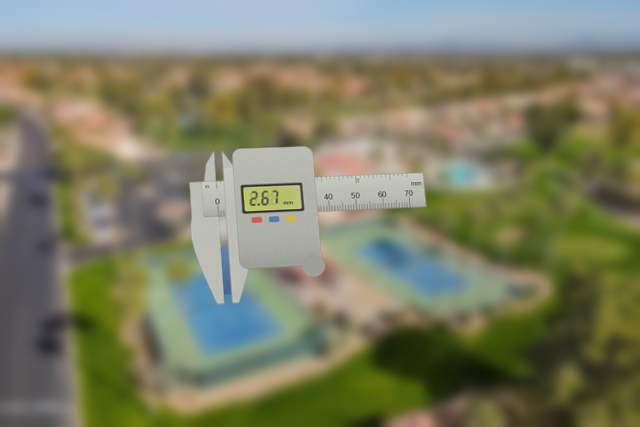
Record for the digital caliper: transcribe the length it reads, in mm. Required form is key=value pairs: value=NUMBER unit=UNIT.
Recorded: value=2.67 unit=mm
